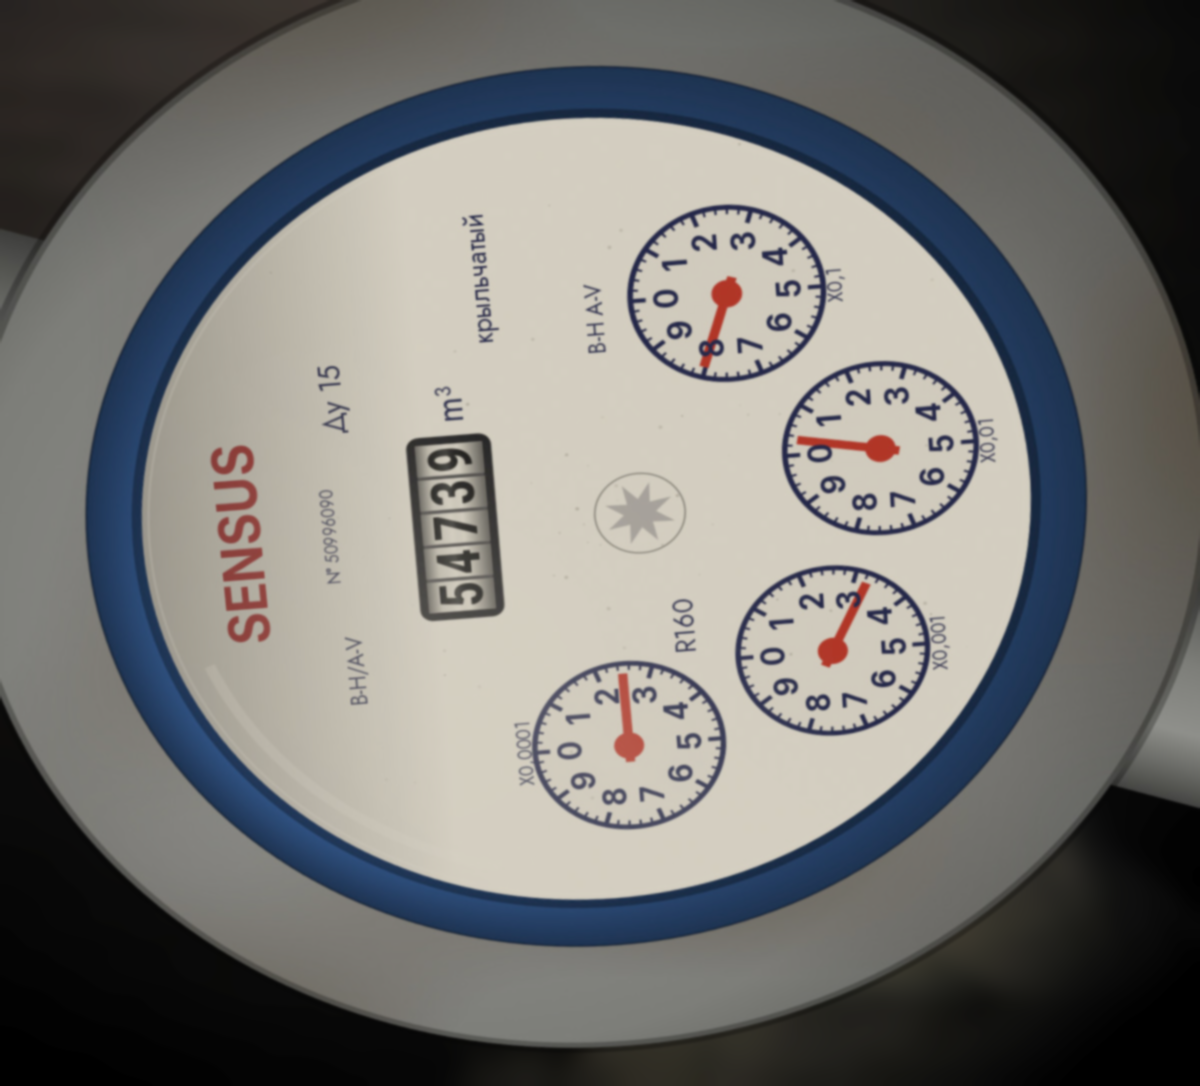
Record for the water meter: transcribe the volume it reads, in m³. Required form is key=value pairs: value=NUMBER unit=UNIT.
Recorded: value=54739.8032 unit=m³
